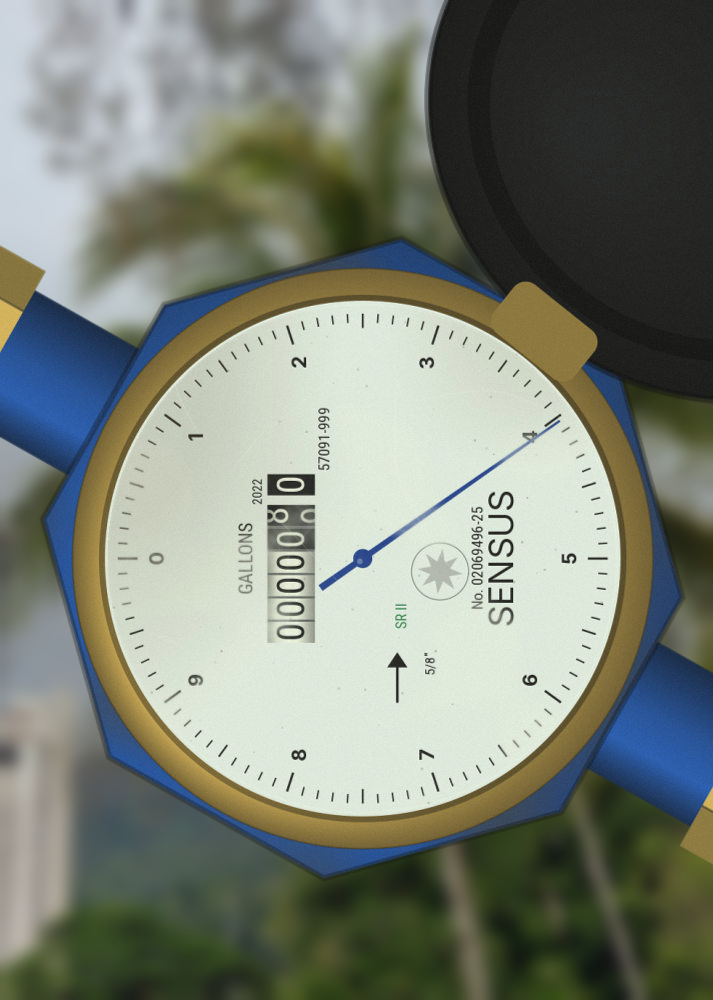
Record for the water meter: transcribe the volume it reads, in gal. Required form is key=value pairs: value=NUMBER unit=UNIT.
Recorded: value=84.0 unit=gal
